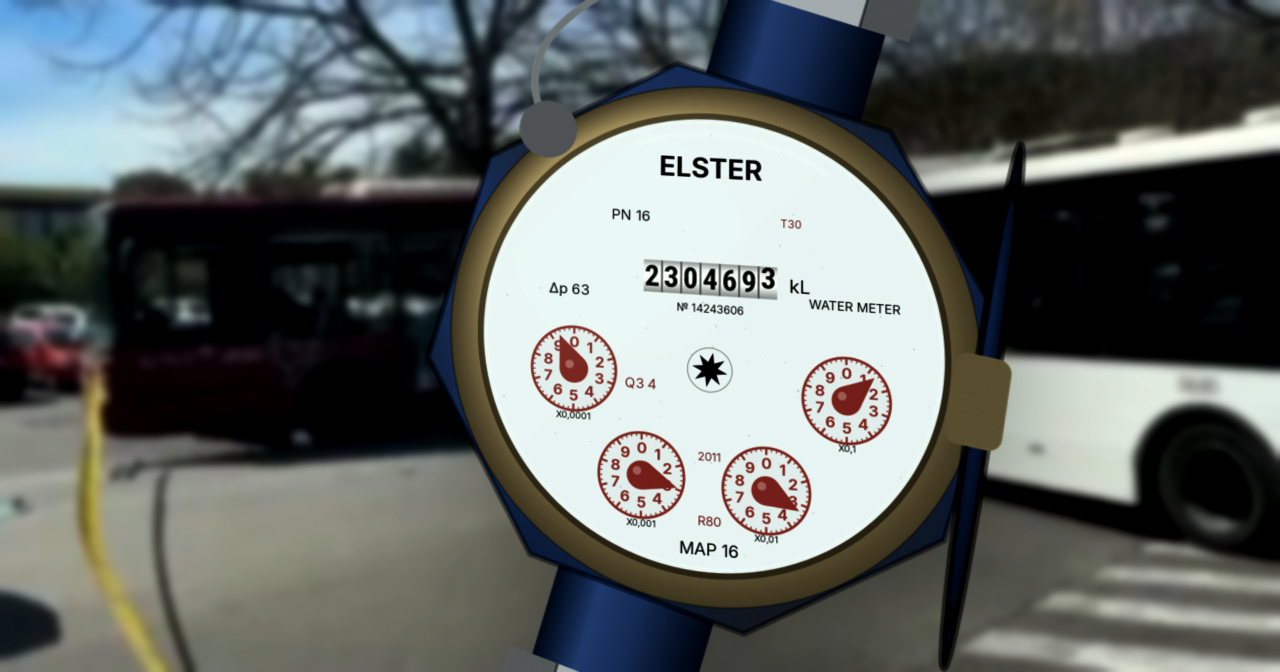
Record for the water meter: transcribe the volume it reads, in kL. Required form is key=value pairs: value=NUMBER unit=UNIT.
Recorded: value=2304693.1329 unit=kL
